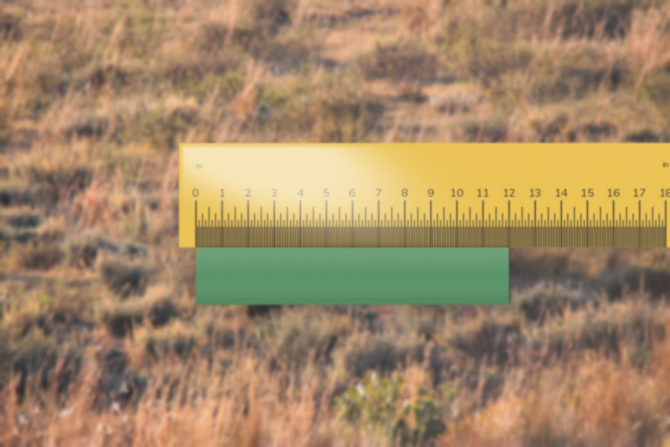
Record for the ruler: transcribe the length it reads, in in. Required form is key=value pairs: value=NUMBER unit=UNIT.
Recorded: value=12 unit=in
